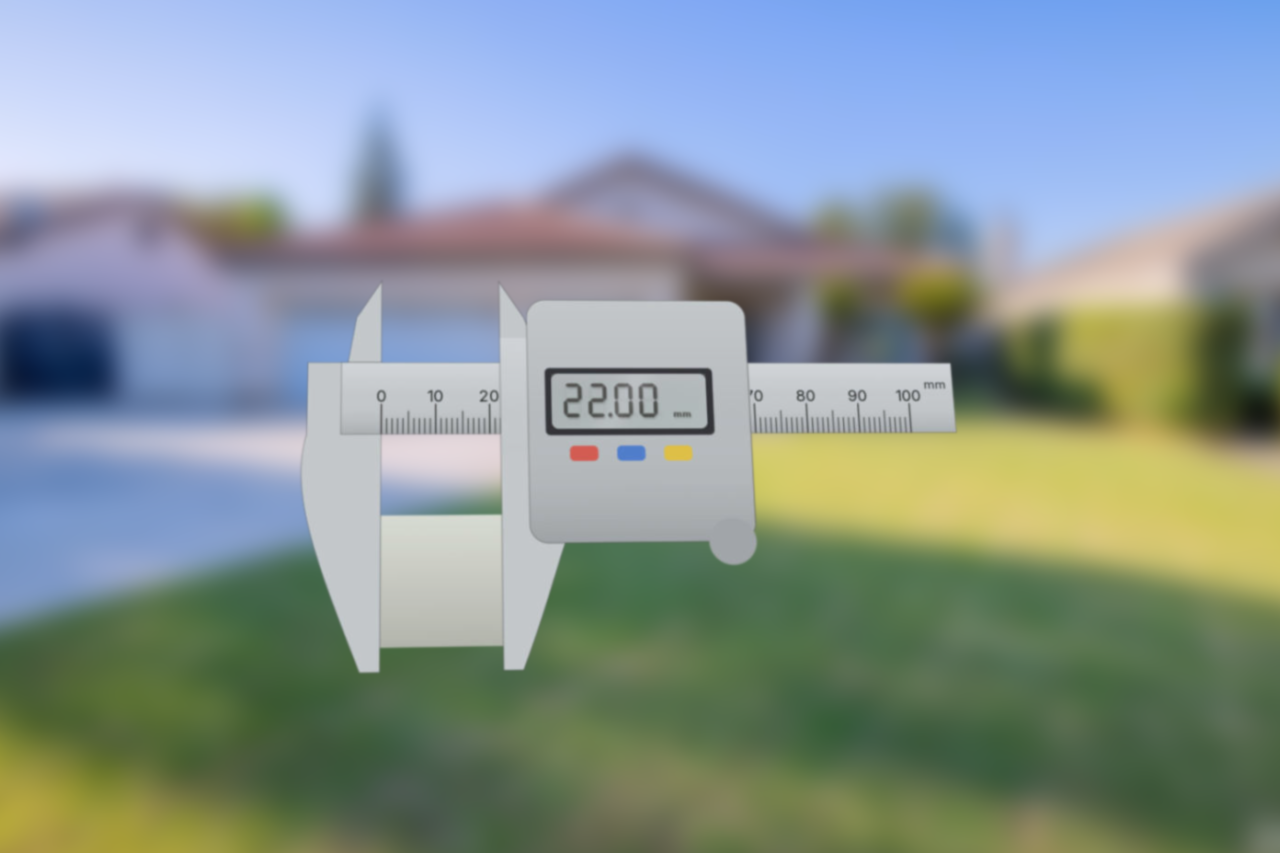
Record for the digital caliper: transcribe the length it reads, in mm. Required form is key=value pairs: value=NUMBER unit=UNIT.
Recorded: value=22.00 unit=mm
